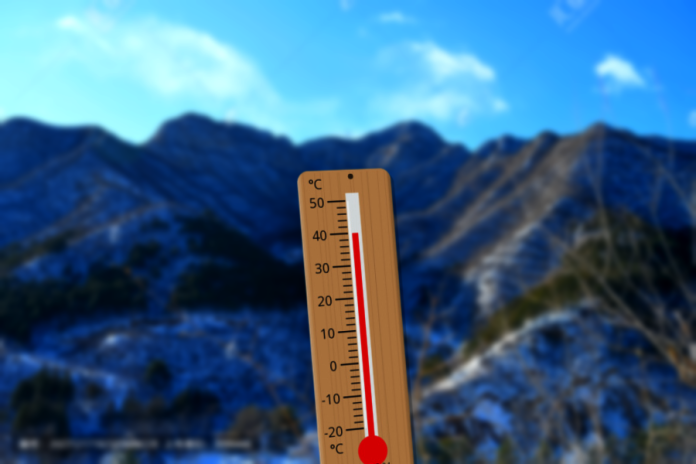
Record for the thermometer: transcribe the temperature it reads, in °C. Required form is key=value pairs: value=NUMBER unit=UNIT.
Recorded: value=40 unit=°C
